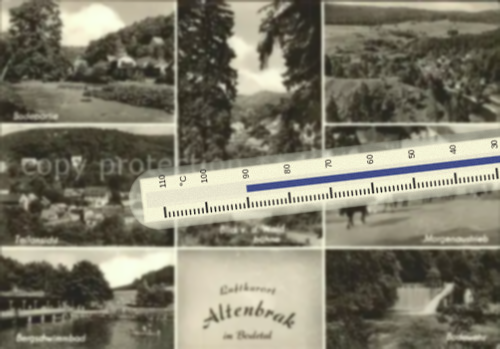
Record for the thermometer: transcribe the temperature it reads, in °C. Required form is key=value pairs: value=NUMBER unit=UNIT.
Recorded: value=90 unit=°C
